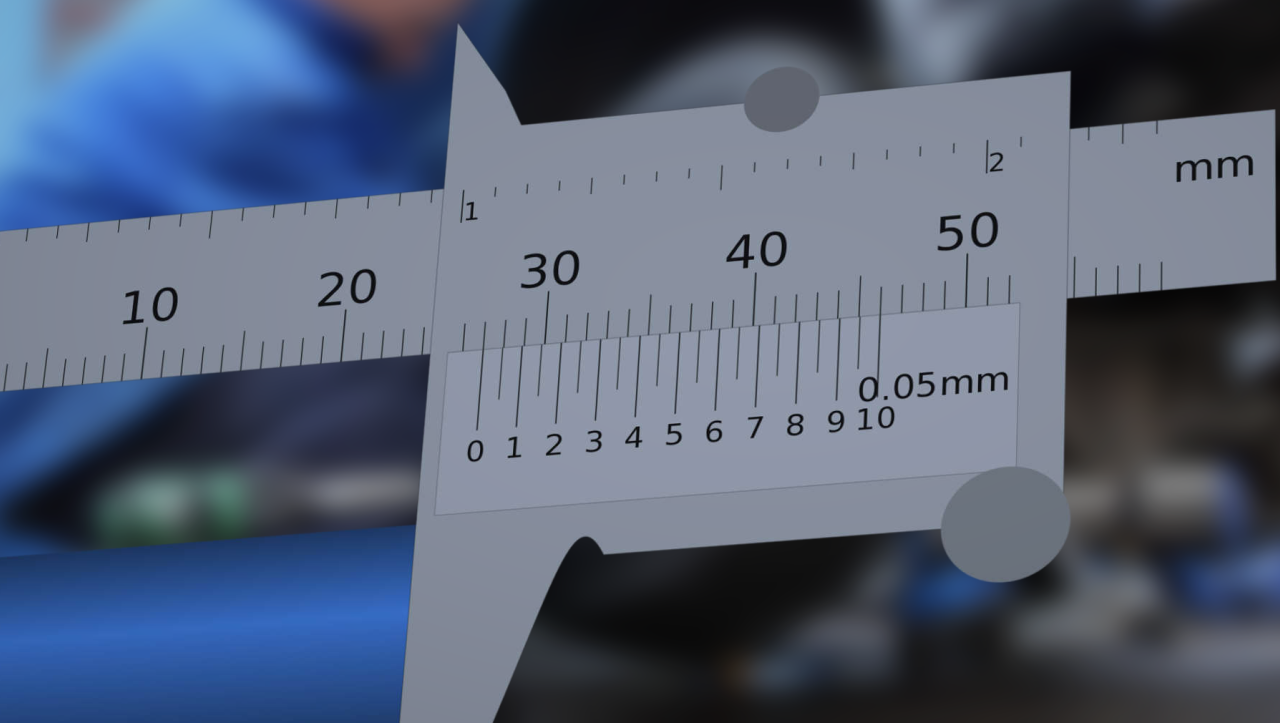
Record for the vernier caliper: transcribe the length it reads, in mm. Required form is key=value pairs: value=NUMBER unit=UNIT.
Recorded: value=27.0 unit=mm
